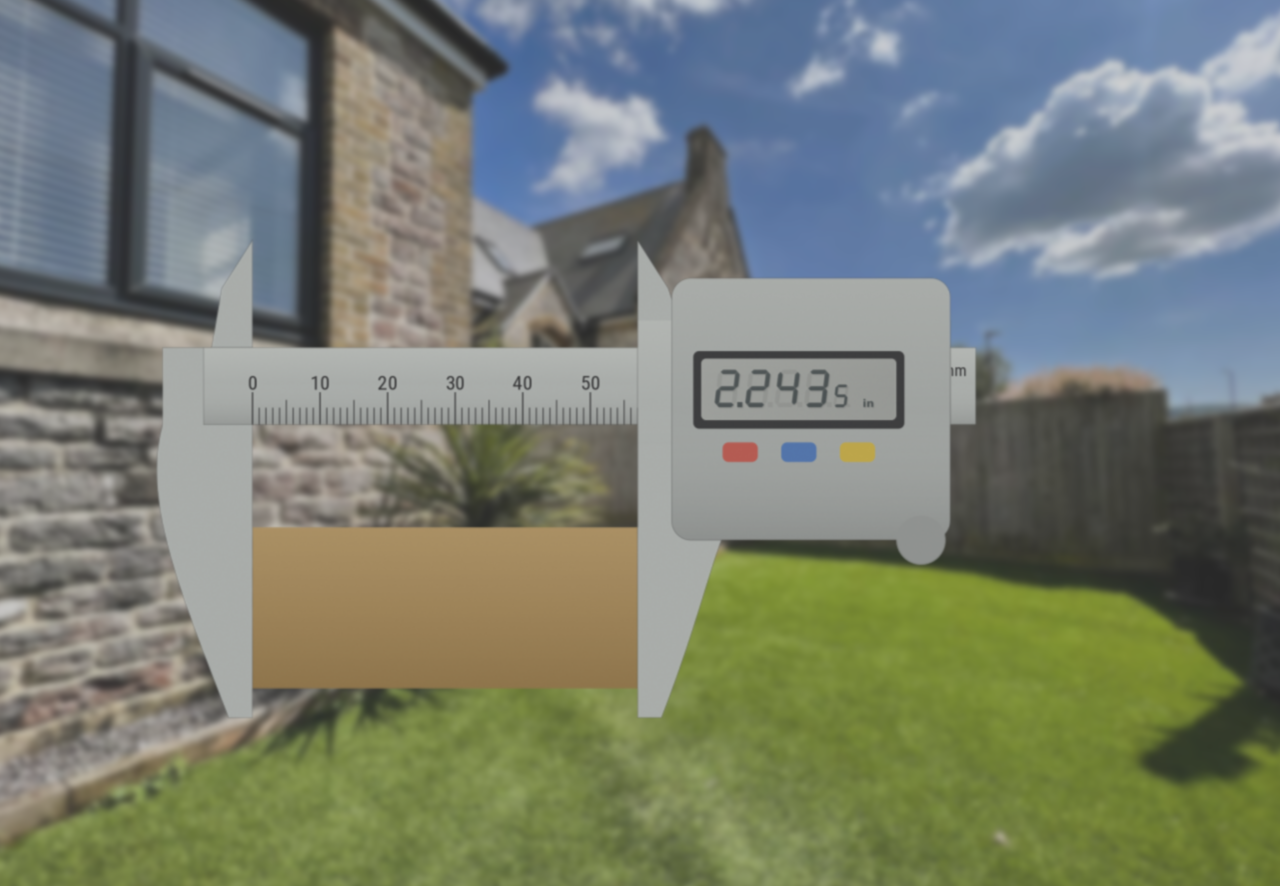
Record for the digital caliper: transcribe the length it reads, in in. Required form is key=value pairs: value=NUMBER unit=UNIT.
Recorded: value=2.2435 unit=in
